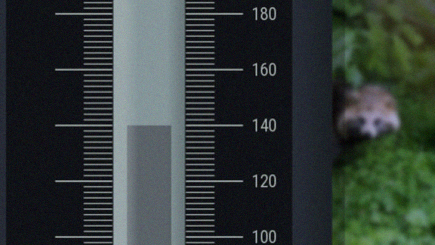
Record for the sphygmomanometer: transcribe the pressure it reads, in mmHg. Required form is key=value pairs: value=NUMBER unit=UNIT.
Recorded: value=140 unit=mmHg
